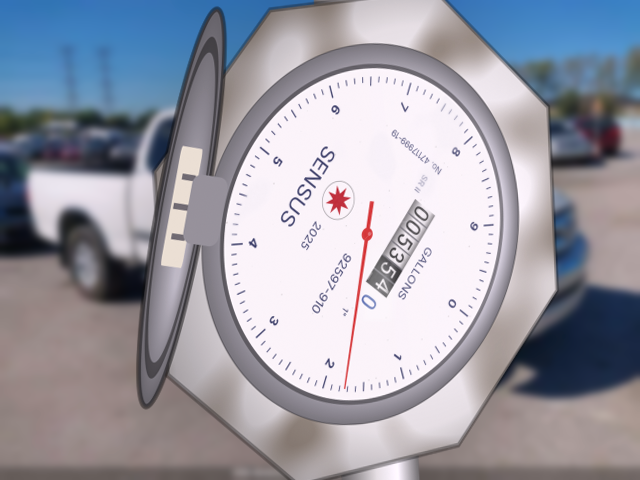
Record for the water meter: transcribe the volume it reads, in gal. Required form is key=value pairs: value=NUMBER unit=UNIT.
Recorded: value=53541.7 unit=gal
